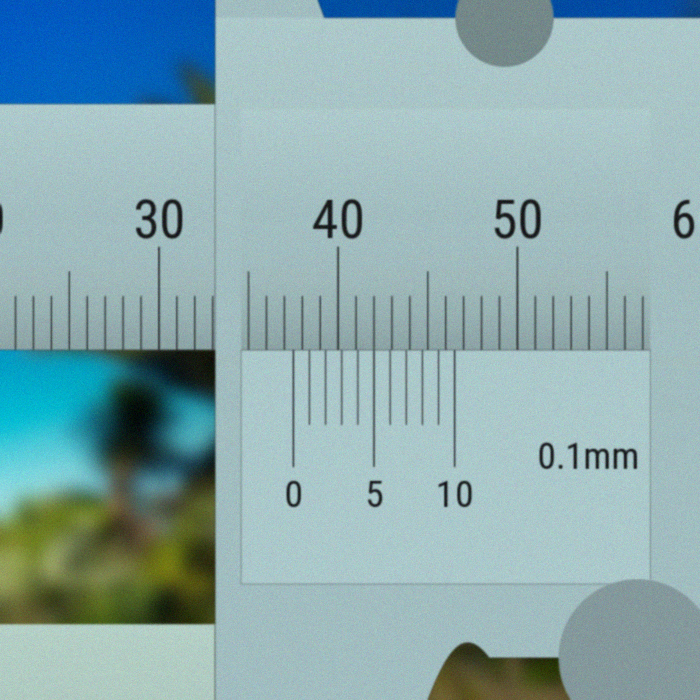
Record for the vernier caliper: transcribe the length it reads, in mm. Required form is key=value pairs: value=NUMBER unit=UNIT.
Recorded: value=37.5 unit=mm
